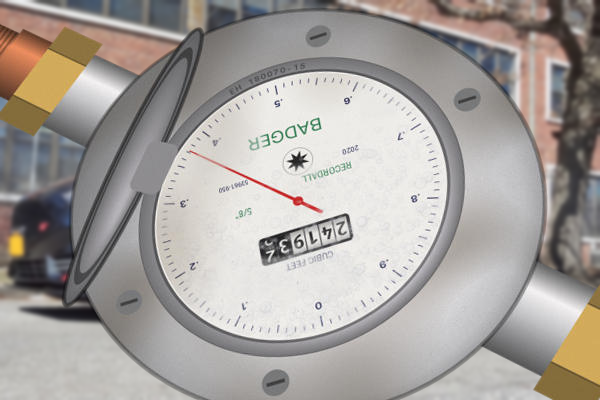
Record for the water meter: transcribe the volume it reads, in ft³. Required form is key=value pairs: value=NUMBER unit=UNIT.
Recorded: value=241932.37 unit=ft³
